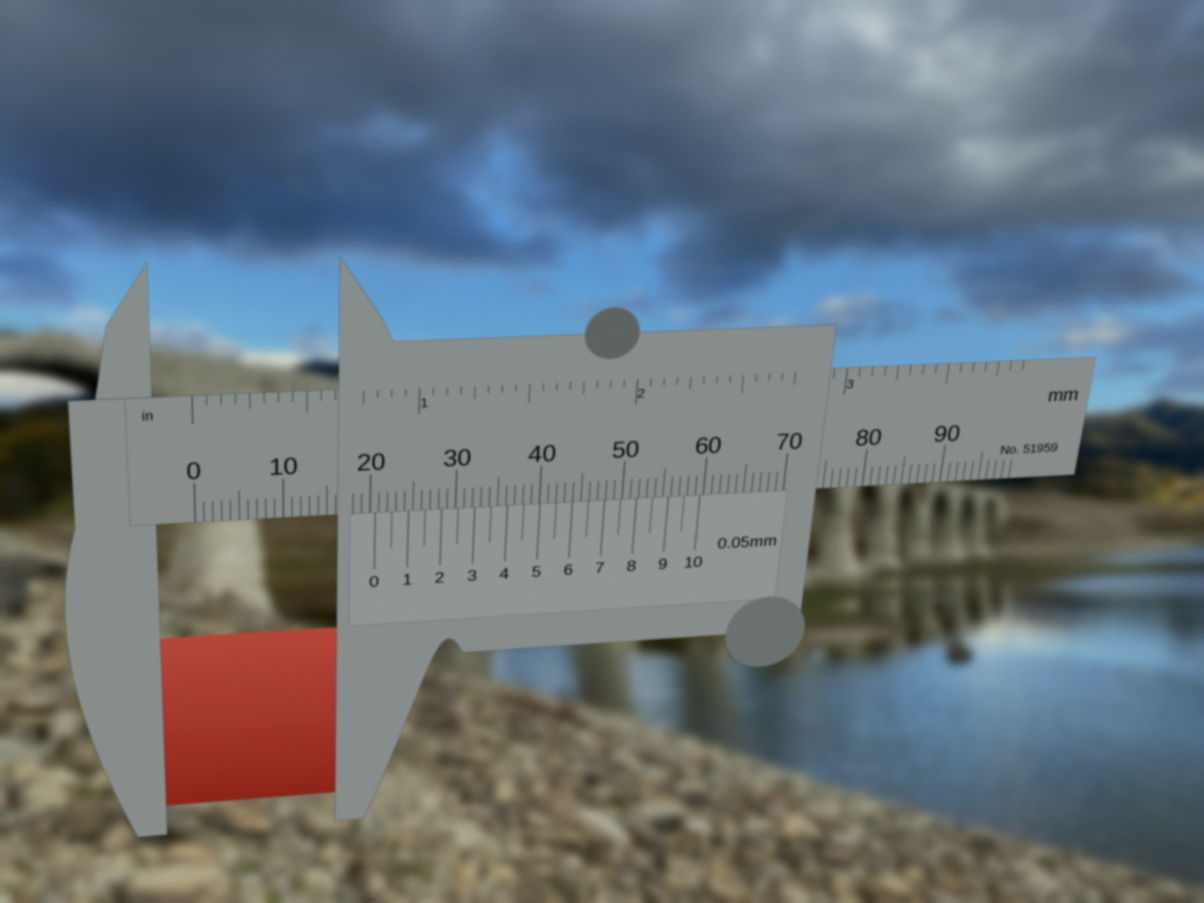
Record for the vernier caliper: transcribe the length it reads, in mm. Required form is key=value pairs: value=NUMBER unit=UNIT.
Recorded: value=20.6 unit=mm
